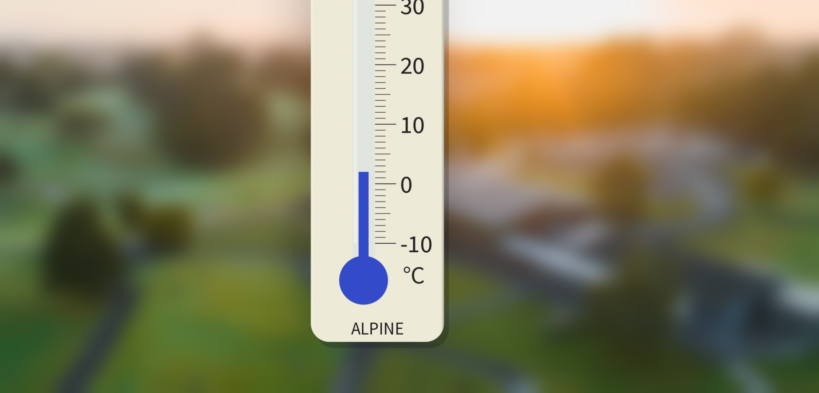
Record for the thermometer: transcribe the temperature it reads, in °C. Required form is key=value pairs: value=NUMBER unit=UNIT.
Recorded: value=2 unit=°C
